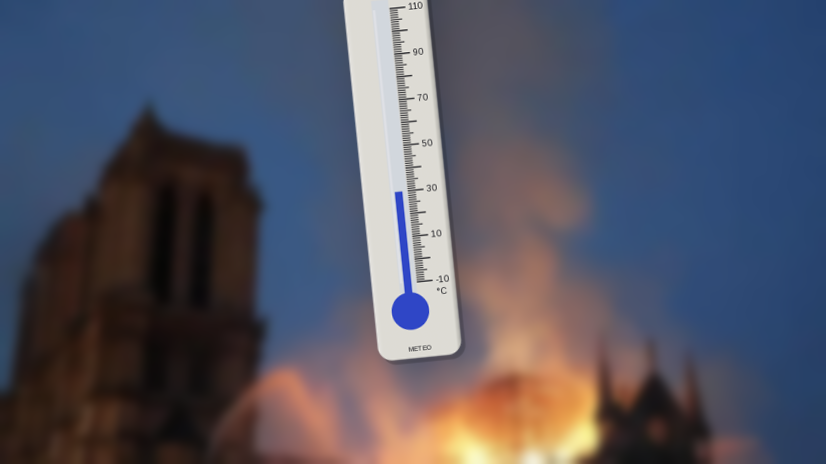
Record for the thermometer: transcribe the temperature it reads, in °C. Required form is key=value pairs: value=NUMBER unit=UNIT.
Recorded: value=30 unit=°C
